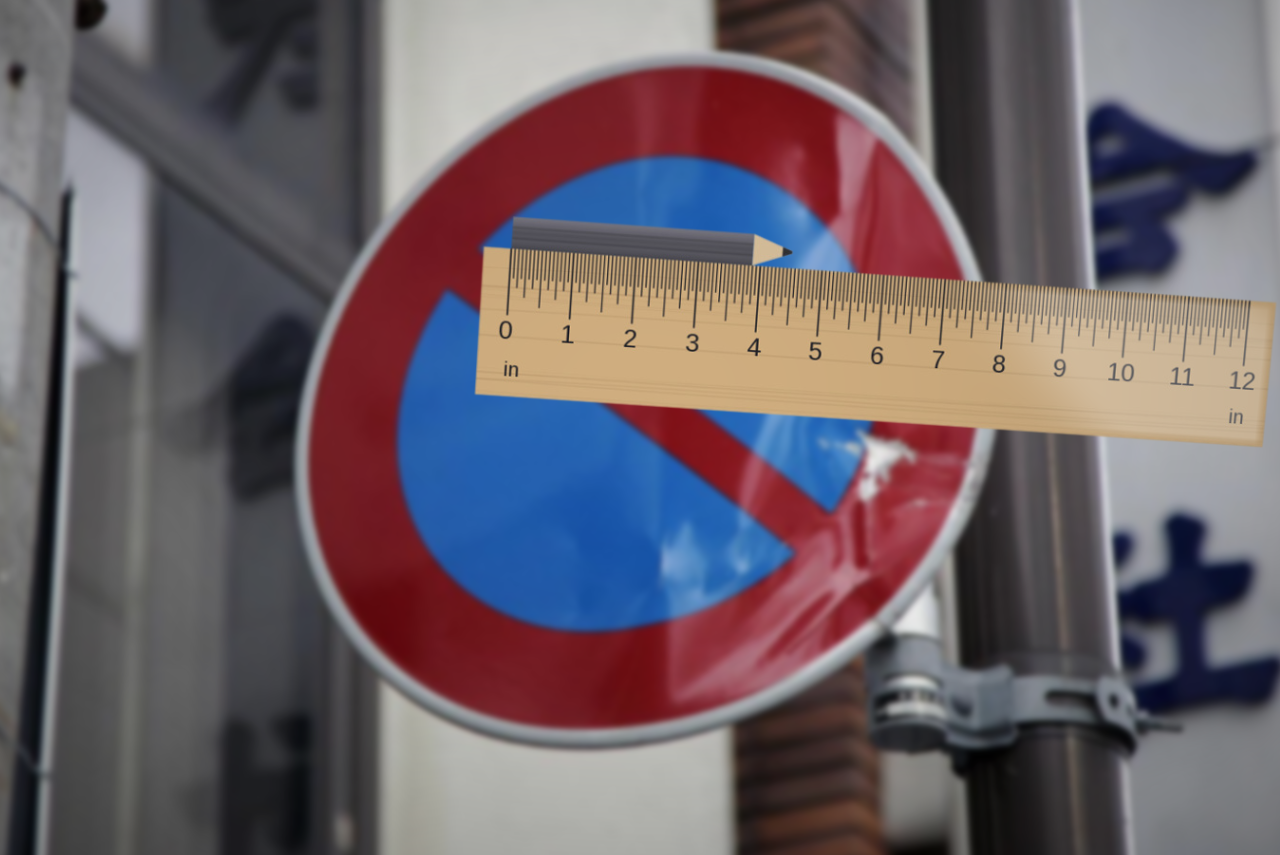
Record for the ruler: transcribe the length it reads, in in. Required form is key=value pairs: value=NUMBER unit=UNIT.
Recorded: value=4.5 unit=in
